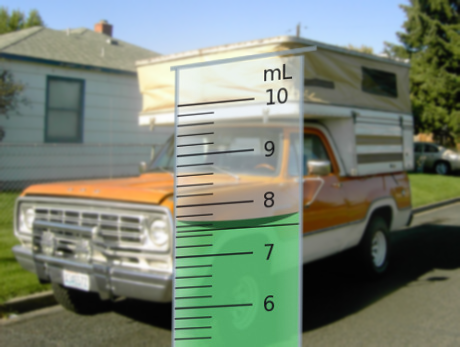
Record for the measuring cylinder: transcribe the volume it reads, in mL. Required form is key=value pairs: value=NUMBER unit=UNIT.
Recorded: value=7.5 unit=mL
